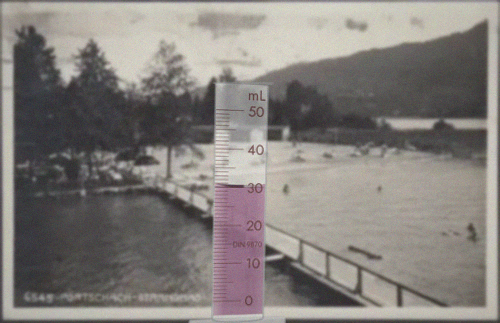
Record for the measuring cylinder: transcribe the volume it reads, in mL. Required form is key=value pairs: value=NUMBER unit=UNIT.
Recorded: value=30 unit=mL
